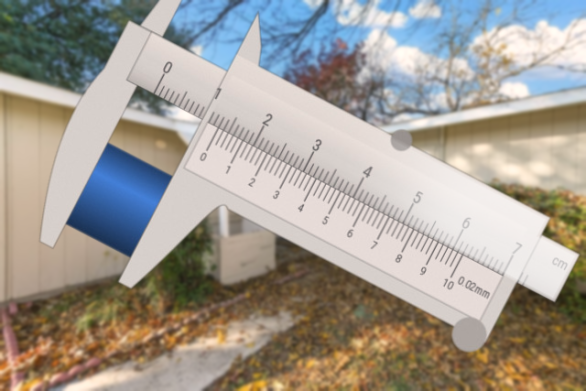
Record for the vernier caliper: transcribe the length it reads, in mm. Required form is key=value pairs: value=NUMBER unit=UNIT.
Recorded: value=13.0 unit=mm
